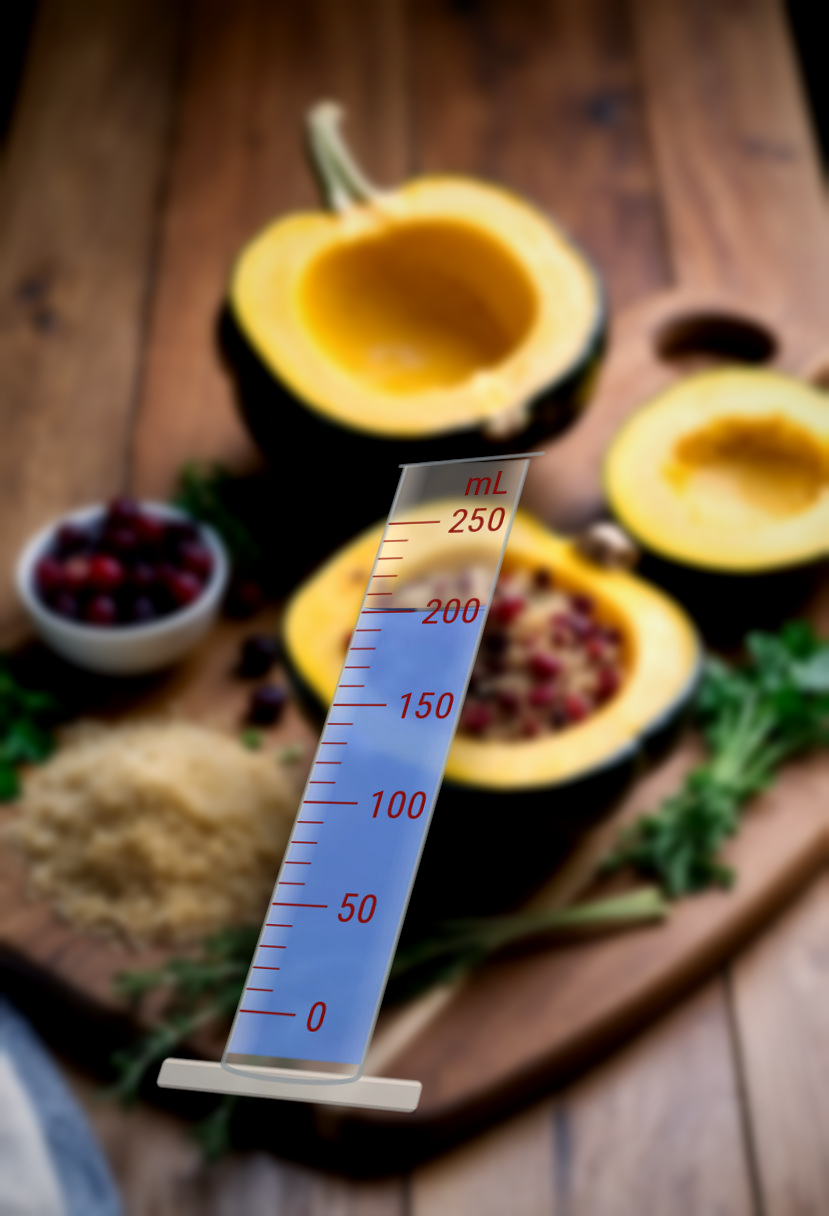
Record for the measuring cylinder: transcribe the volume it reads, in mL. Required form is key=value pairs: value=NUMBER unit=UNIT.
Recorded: value=200 unit=mL
